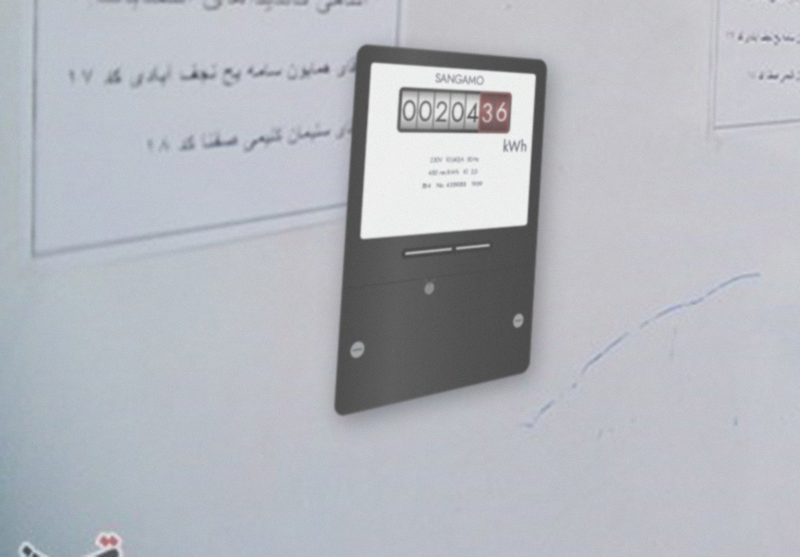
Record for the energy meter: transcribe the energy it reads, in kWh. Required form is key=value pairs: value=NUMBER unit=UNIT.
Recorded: value=204.36 unit=kWh
